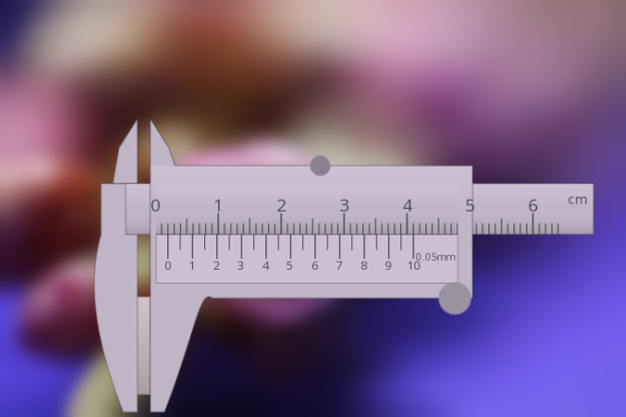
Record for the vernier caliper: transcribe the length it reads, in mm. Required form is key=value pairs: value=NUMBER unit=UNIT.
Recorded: value=2.0 unit=mm
